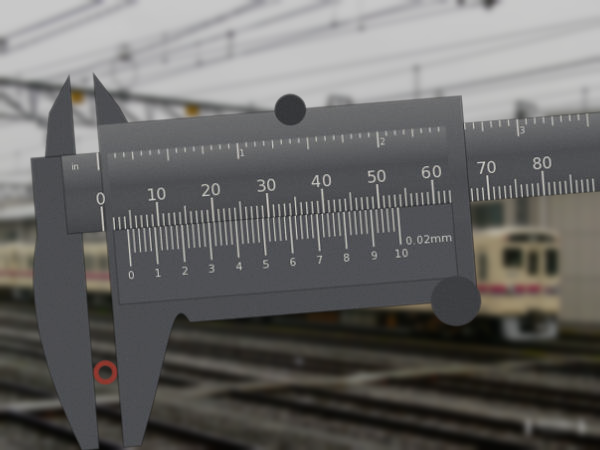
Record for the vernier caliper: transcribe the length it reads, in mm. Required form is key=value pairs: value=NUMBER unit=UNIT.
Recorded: value=4.4 unit=mm
